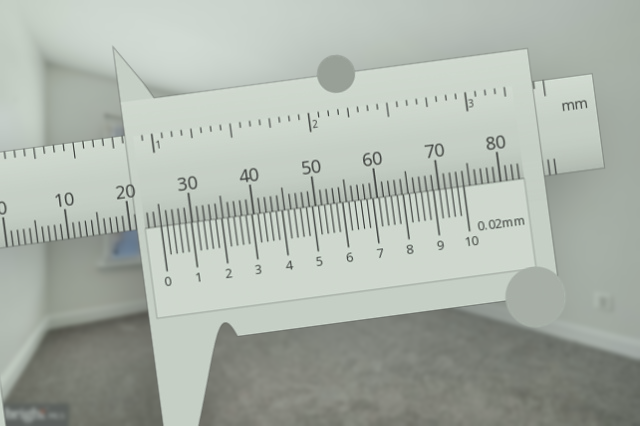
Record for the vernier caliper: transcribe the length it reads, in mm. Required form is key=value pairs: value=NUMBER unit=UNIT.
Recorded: value=25.0 unit=mm
